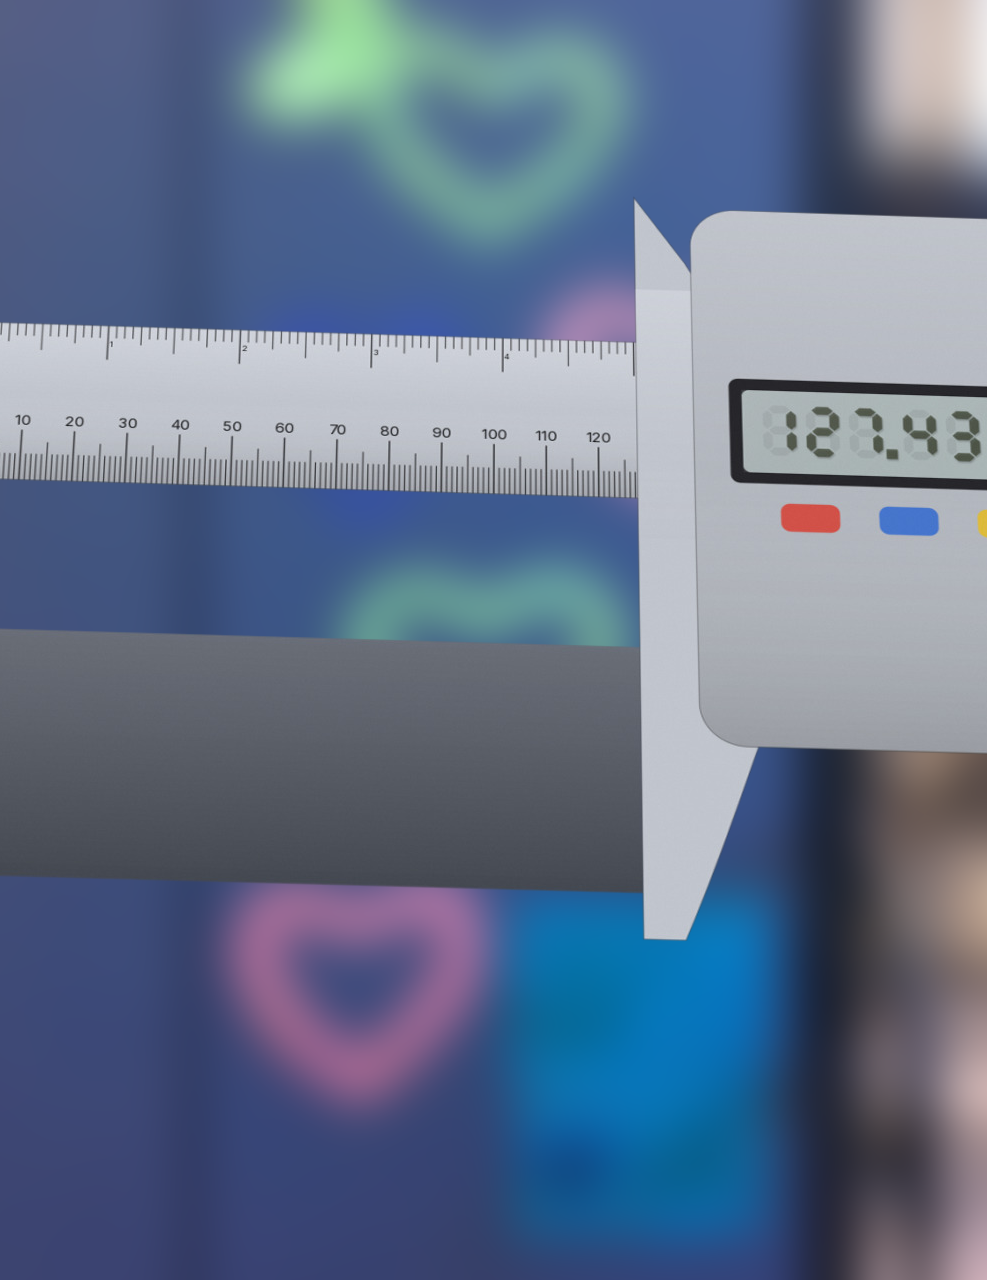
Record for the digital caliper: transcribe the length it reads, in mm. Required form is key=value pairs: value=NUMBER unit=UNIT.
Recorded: value=127.43 unit=mm
